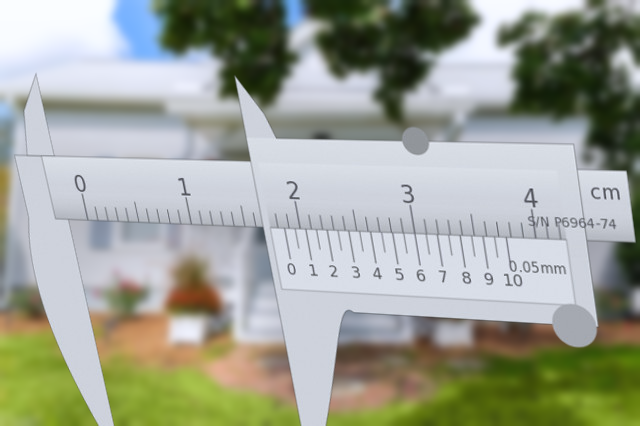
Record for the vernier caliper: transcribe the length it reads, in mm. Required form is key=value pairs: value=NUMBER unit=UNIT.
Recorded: value=18.6 unit=mm
